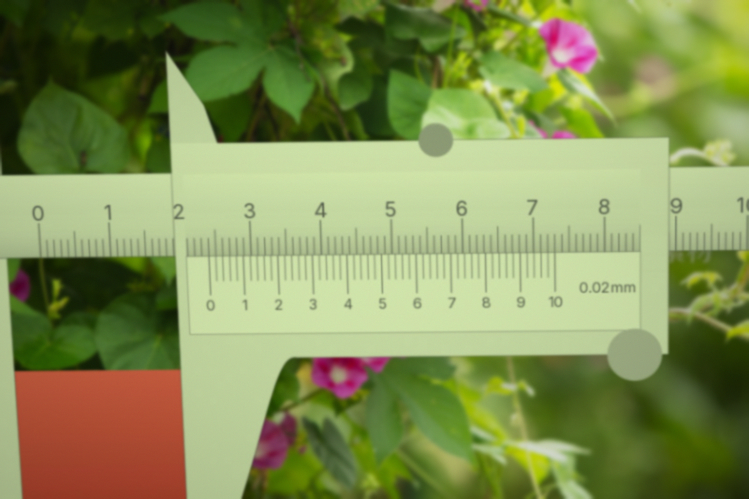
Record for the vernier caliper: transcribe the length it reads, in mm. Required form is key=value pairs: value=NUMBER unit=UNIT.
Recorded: value=24.0 unit=mm
